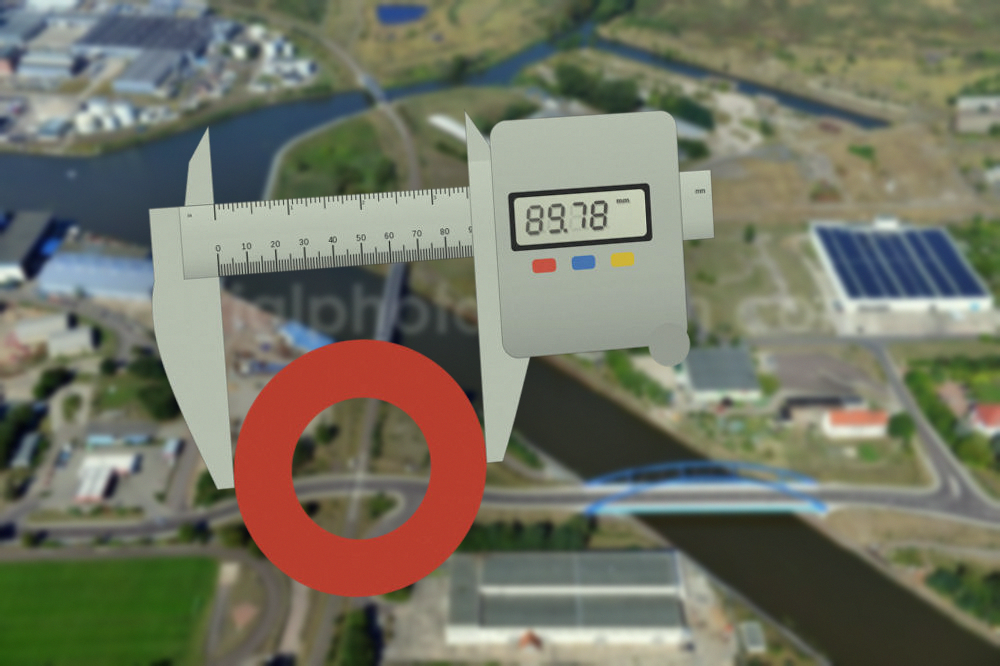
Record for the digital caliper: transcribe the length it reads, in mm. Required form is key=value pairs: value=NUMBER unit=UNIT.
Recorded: value=89.78 unit=mm
